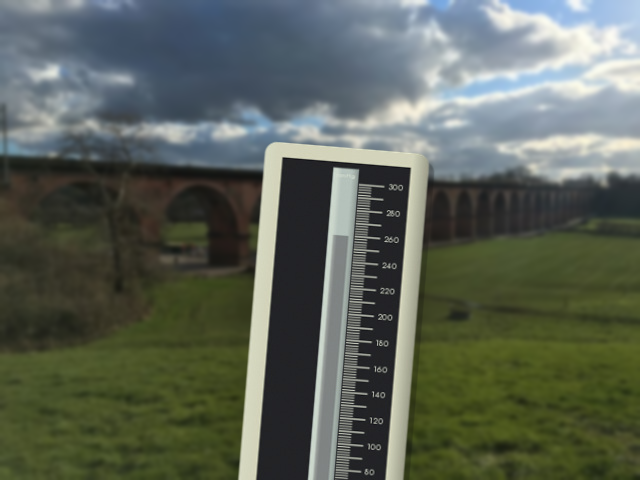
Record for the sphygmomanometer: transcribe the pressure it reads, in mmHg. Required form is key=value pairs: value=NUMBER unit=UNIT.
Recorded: value=260 unit=mmHg
